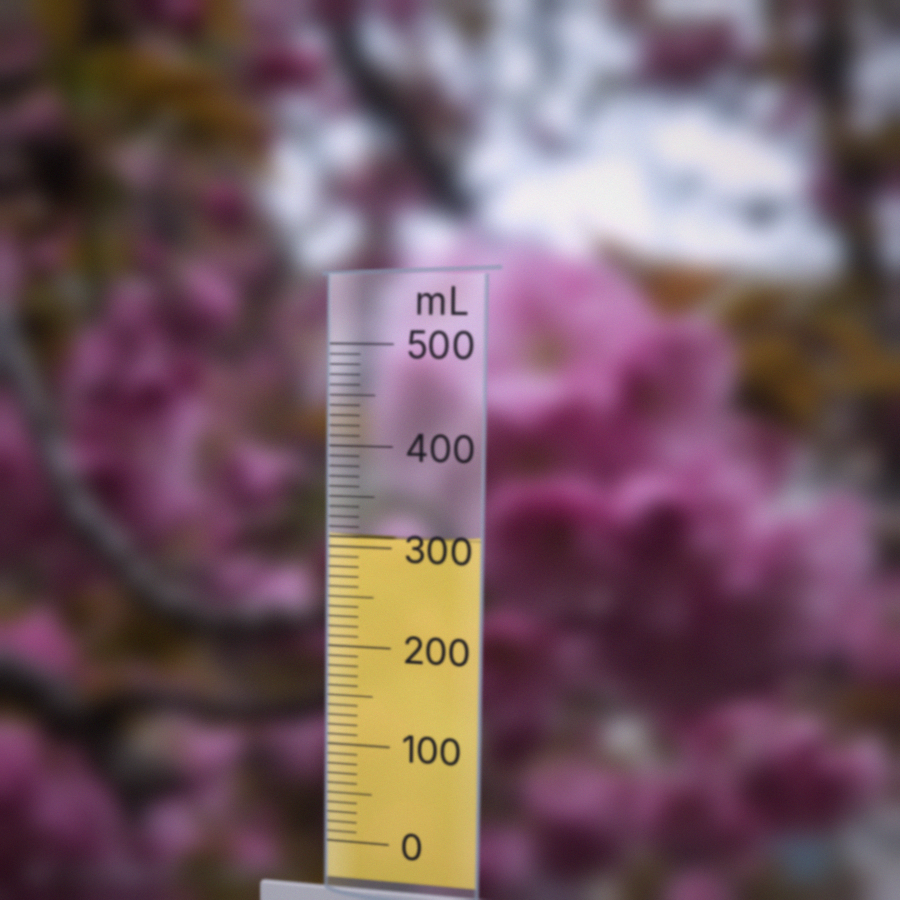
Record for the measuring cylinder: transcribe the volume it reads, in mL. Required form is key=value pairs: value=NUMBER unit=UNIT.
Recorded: value=310 unit=mL
